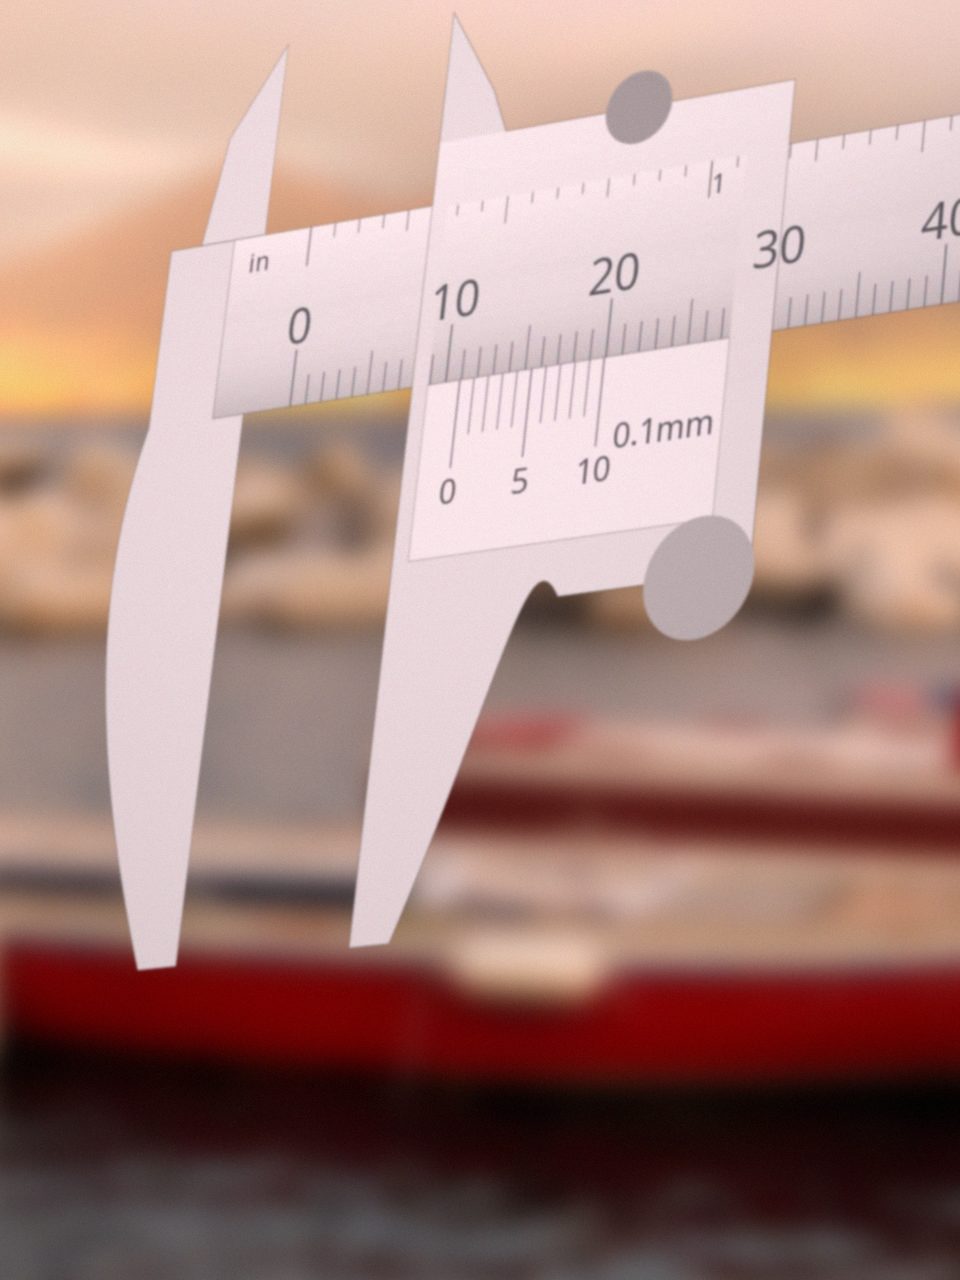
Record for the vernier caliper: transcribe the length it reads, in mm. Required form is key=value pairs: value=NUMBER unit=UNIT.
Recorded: value=10.9 unit=mm
